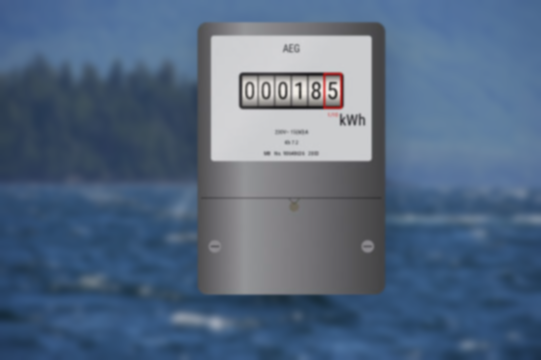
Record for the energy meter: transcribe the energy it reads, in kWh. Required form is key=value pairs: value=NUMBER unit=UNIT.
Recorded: value=18.5 unit=kWh
